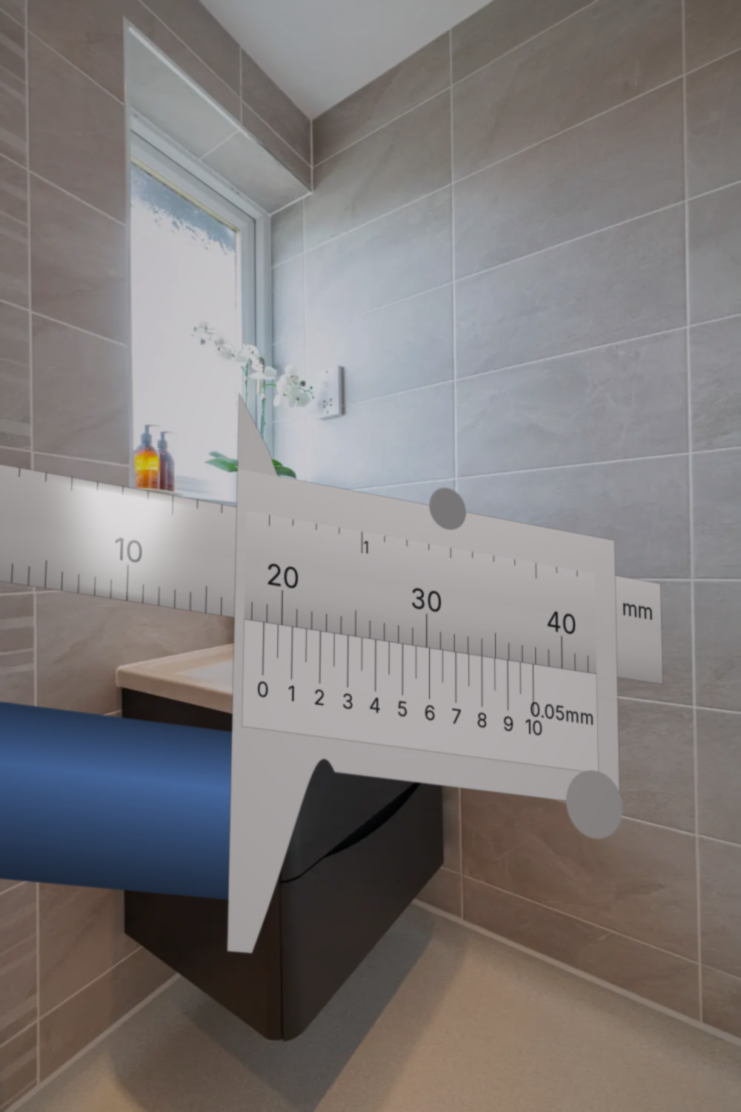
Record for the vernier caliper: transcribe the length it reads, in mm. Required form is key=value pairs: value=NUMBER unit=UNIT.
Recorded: value=18.8 unit=mm
